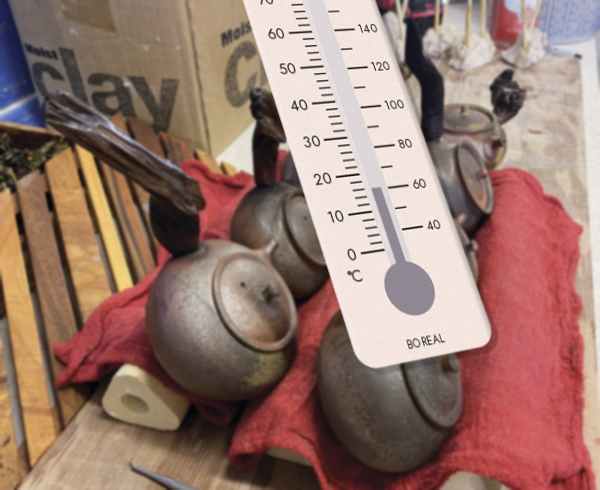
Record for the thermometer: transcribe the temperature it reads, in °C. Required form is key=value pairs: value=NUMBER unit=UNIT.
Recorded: value=16 unit=°C
